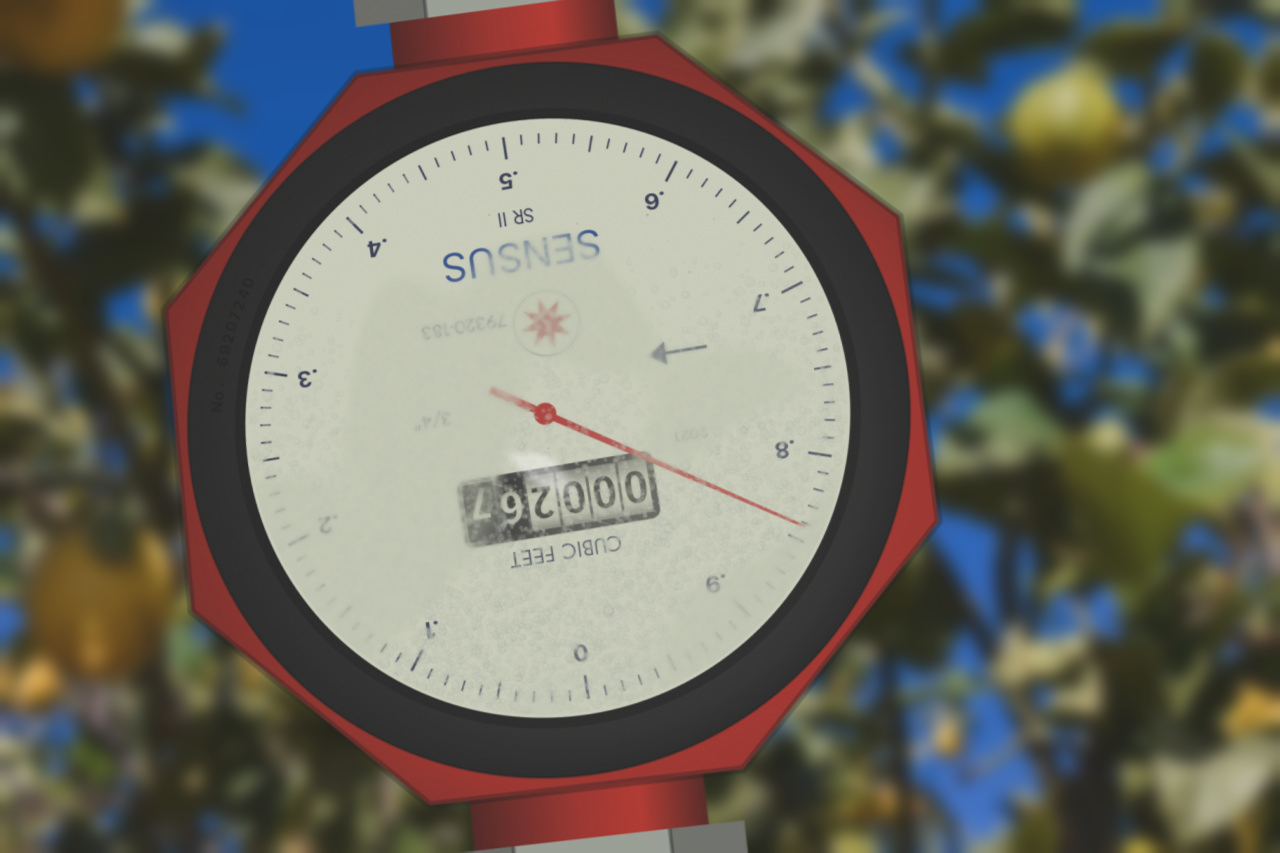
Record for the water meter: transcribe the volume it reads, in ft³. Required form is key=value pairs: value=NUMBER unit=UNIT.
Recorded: value=266.84 unit=ft³
